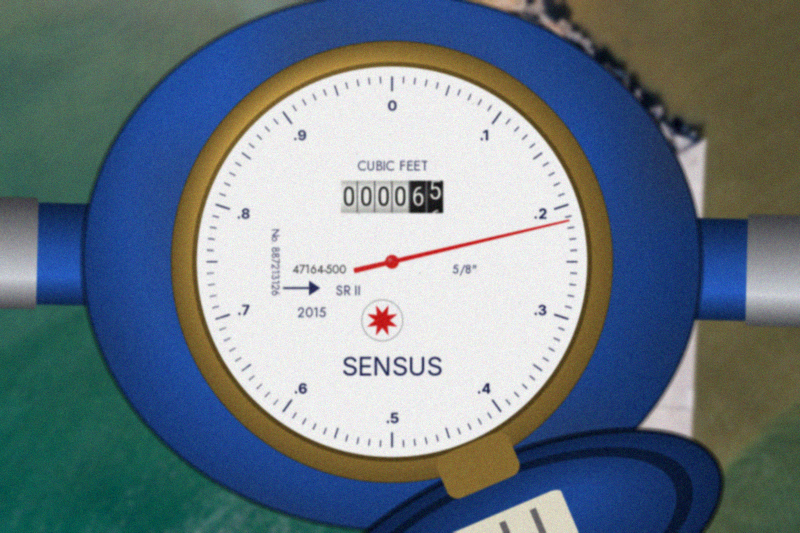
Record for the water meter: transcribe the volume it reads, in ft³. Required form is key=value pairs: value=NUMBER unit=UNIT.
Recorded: value=65.21 unit=ft³
